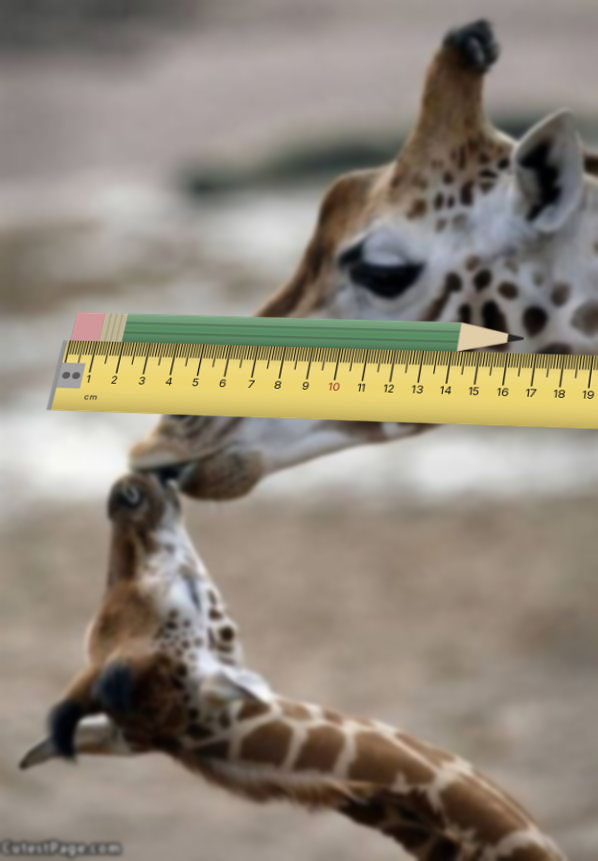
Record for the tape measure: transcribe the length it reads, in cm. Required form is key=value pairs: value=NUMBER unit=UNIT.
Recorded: value=16.5 unit=cm
